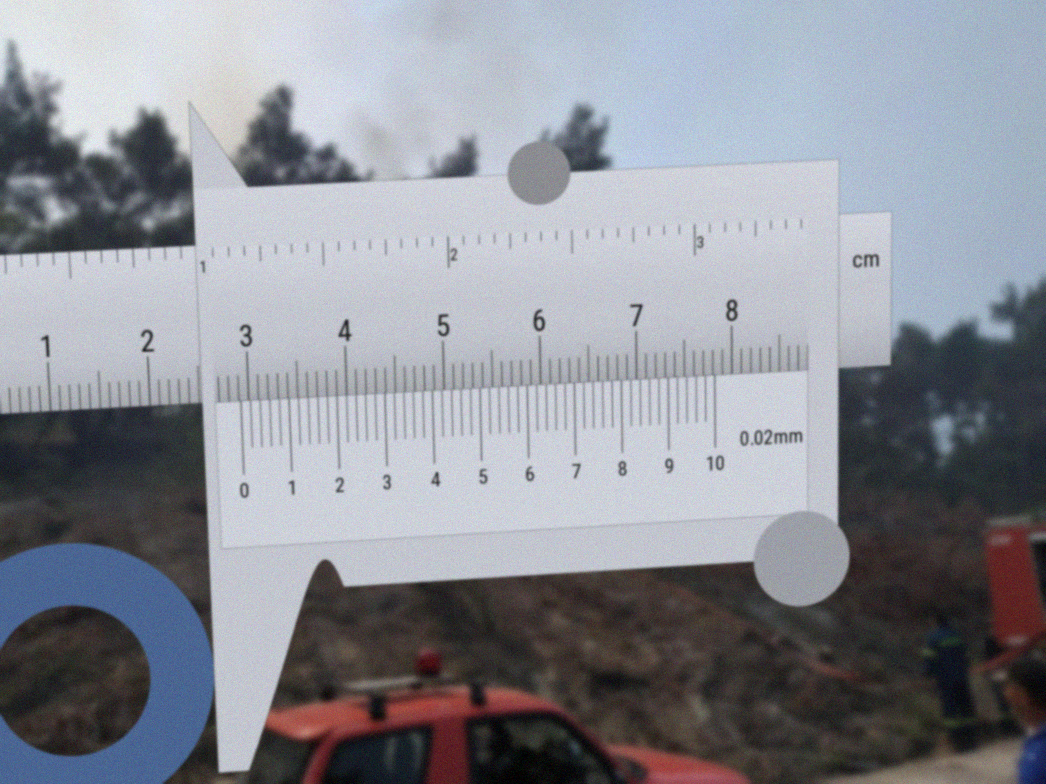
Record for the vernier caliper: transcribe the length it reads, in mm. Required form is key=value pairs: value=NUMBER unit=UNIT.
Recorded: value=29.2 unit=mm
